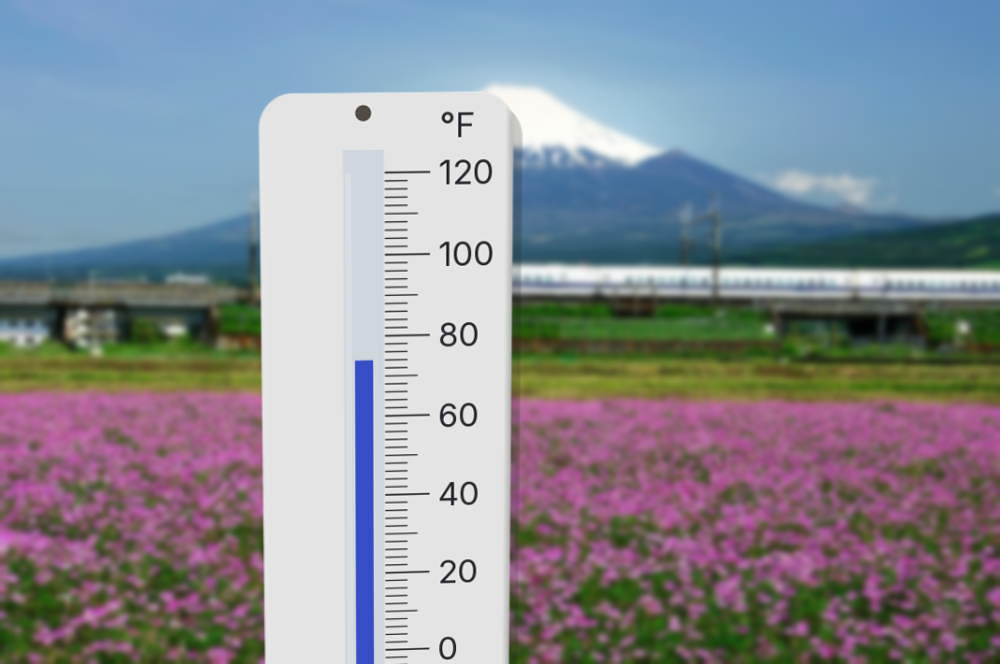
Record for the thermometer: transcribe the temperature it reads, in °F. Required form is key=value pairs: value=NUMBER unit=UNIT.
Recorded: value=74 unit=°F
